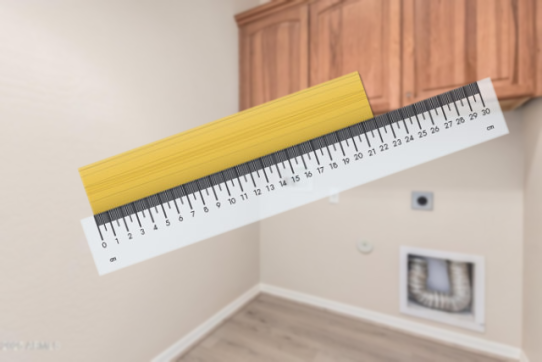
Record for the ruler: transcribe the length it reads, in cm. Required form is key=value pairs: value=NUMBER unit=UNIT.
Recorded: value=22 unit=cm
